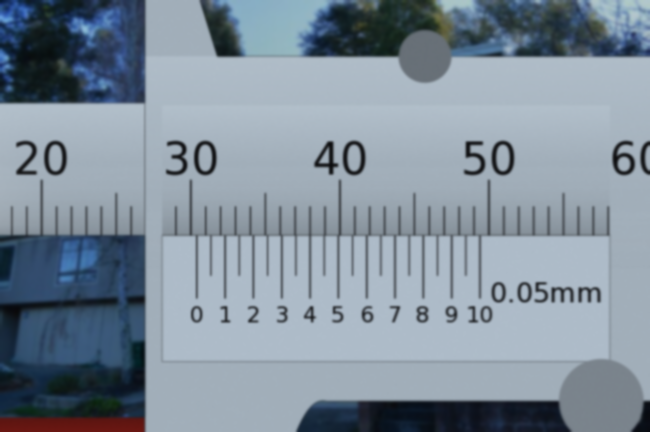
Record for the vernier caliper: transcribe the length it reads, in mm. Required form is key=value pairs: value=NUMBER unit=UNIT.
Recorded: value=30.4 unit=mm
